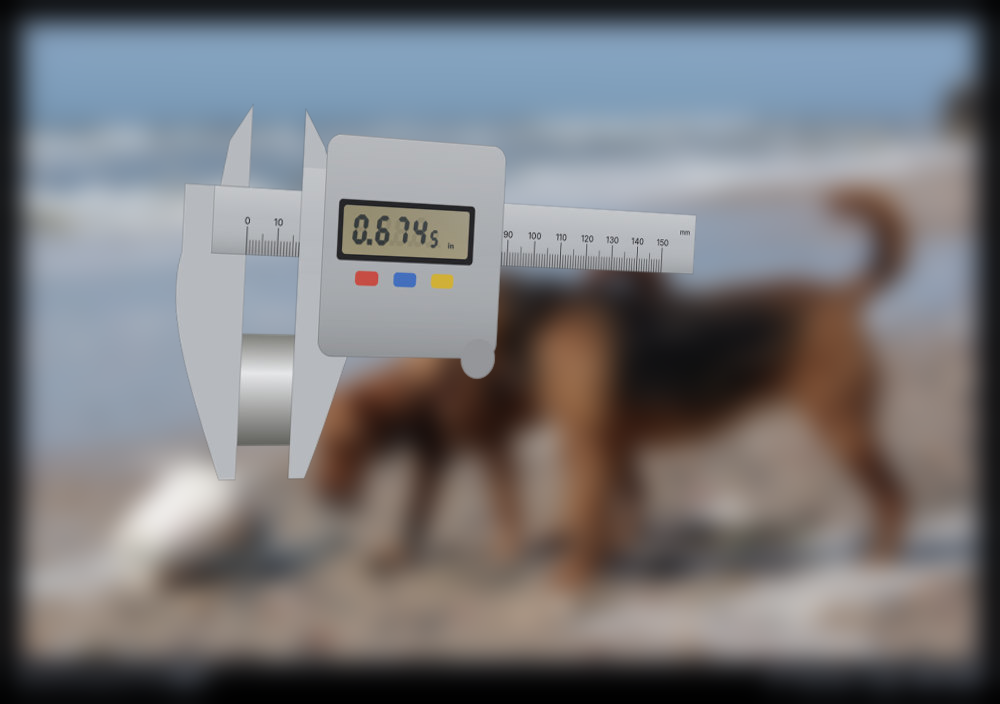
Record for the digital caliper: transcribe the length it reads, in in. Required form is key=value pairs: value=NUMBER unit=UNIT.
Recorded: value=0.6745 unit=in
